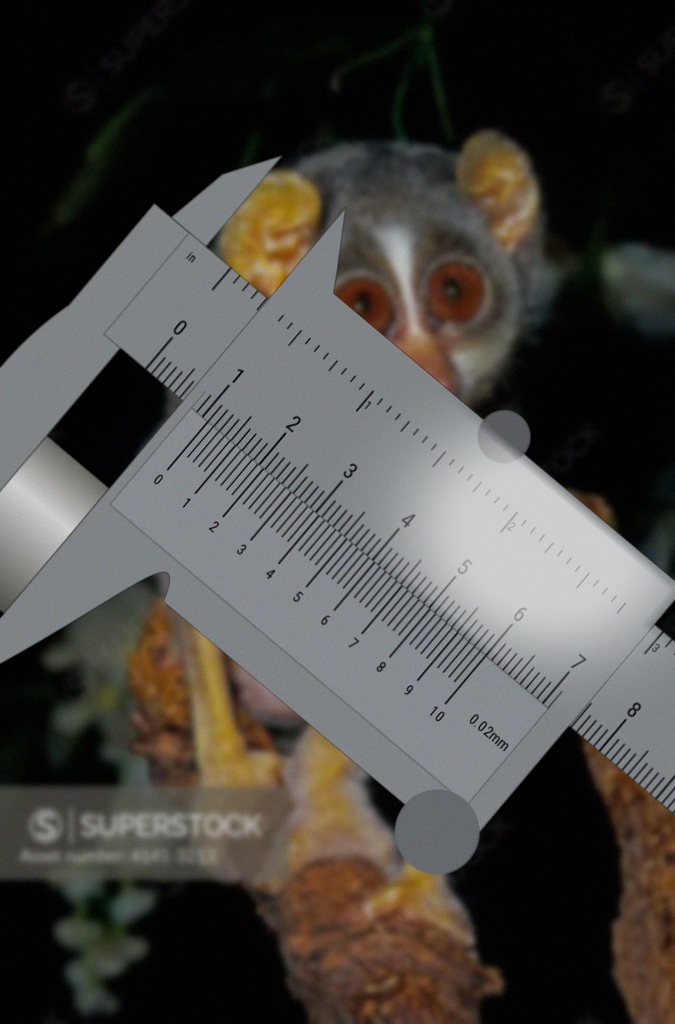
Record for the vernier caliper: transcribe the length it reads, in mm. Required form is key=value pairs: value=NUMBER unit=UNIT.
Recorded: value=11.0 unit=mm
